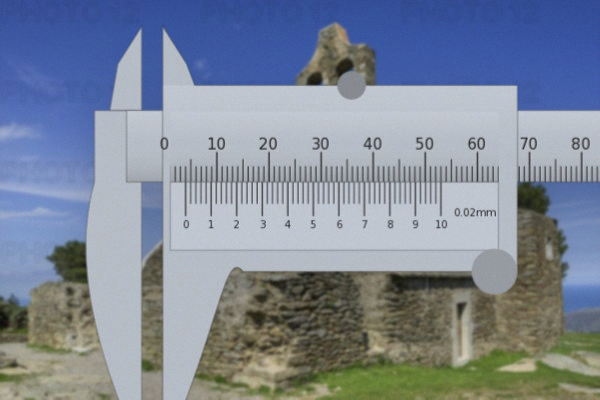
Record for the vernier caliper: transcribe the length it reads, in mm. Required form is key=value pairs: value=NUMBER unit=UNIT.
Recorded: value=4.0 unit=mm
